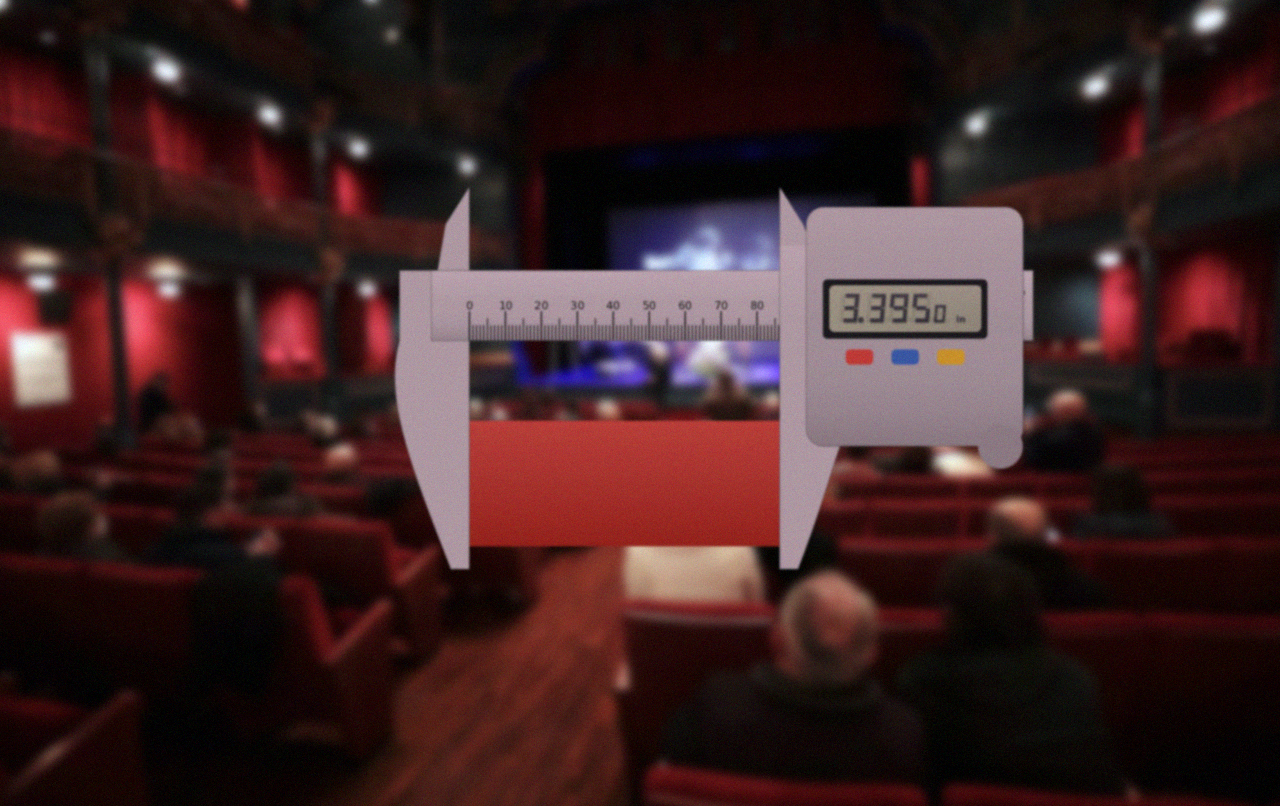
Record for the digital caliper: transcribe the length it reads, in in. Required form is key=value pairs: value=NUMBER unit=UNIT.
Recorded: value=3.3950 unit=in
